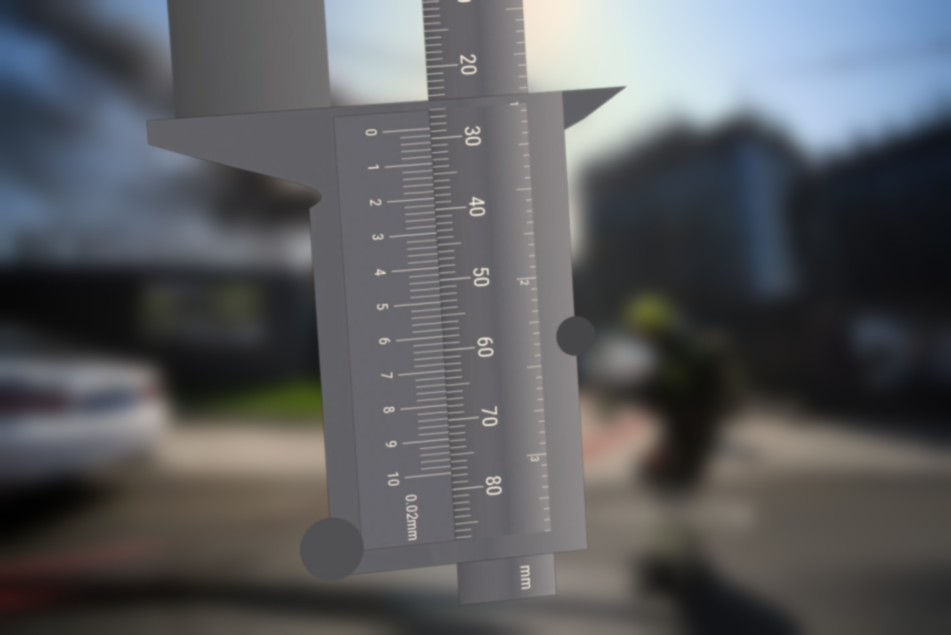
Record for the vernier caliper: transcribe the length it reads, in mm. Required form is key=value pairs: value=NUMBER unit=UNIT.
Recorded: value=28.6 unit=mm
